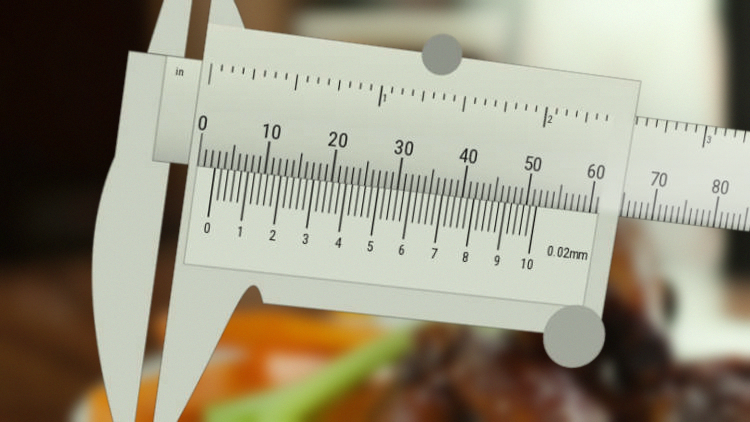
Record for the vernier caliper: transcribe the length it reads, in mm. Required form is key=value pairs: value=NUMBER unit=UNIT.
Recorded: value=2.6 unit=mm
